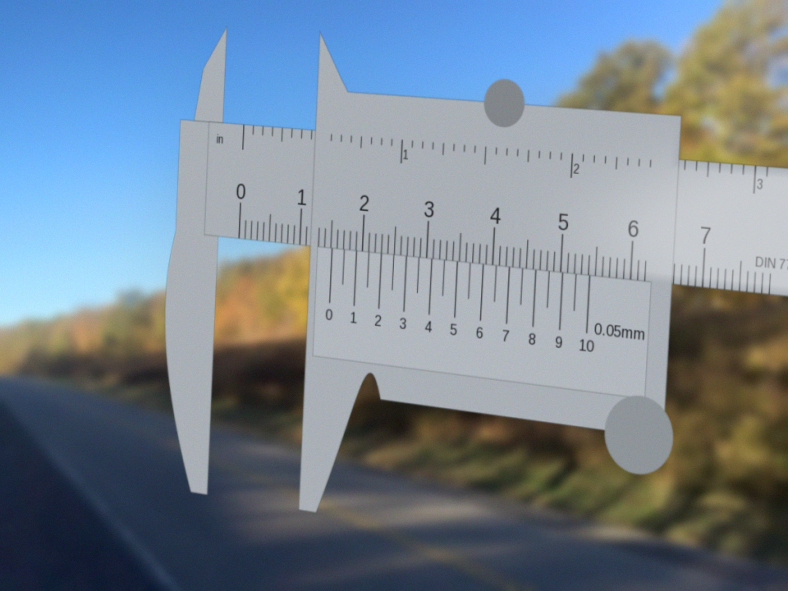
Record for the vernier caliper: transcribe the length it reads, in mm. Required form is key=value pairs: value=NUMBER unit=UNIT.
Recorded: value=15.2 unit=mm
